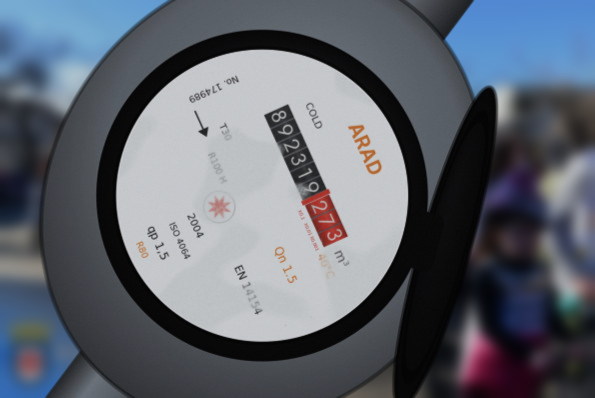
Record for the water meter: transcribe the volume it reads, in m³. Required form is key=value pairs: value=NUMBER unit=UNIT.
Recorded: value=892319.273 unit=m³
